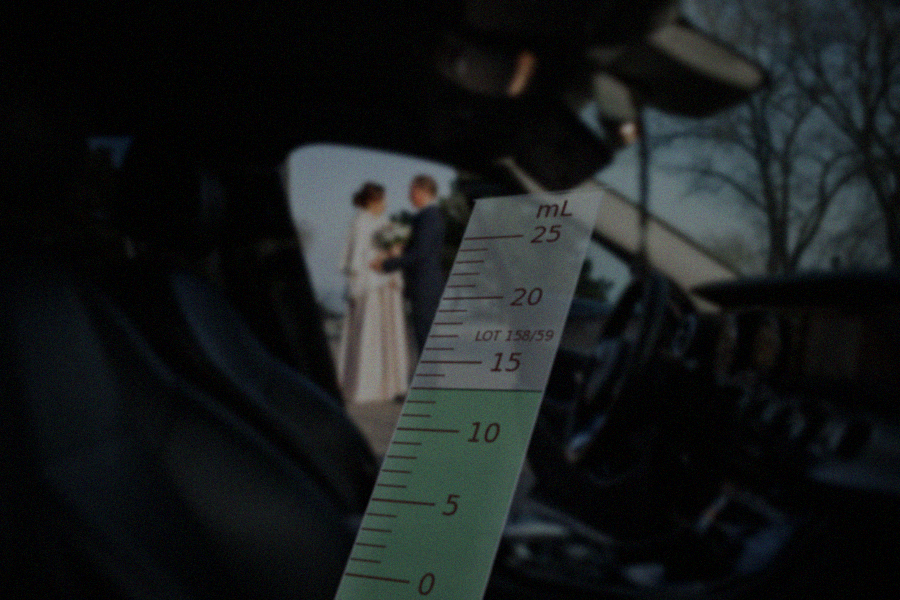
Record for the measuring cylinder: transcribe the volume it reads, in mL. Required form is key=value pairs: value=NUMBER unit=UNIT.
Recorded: value=13 unit=mL
